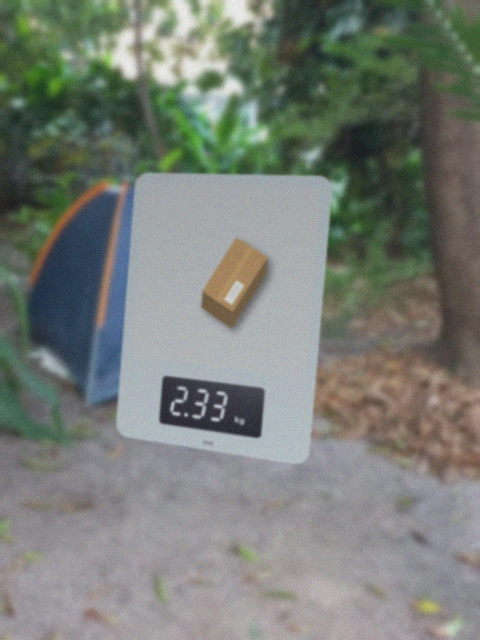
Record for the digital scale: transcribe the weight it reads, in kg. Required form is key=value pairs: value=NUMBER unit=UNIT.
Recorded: value=2.33 unit=kg
